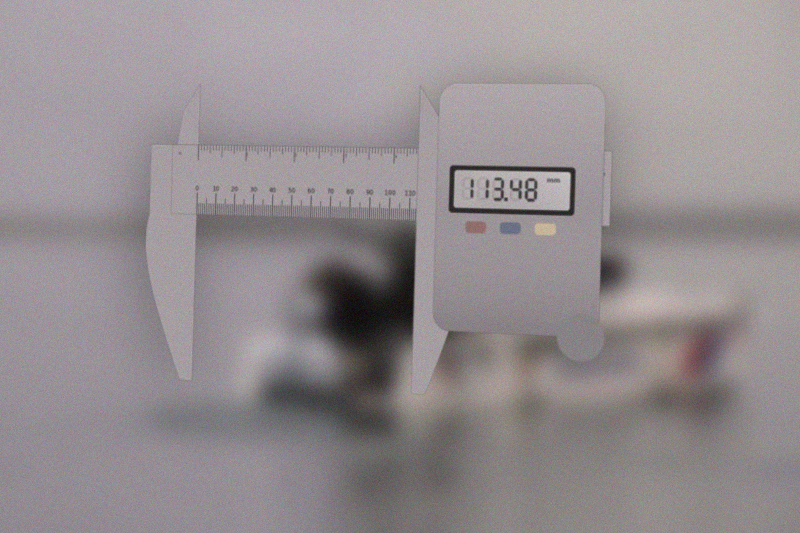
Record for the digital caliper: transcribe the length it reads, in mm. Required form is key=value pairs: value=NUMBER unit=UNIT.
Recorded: value=113.48 unit=mm
